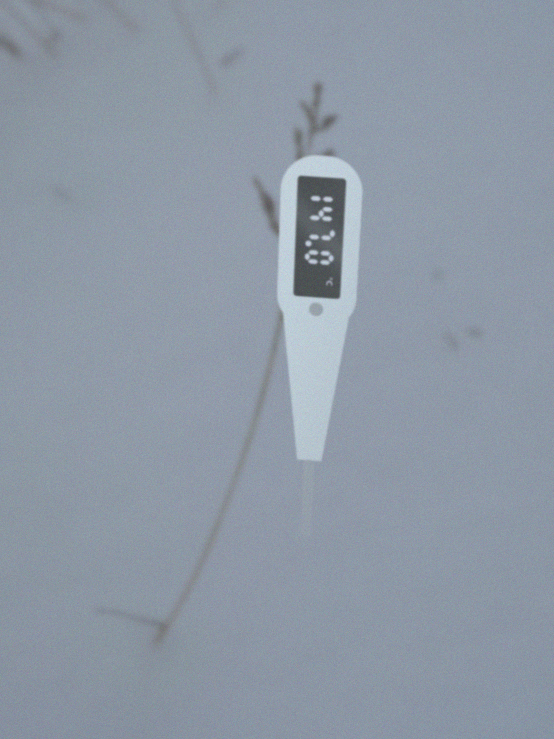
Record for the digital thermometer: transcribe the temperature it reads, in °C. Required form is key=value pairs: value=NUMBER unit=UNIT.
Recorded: value=147.0 unit=°C
